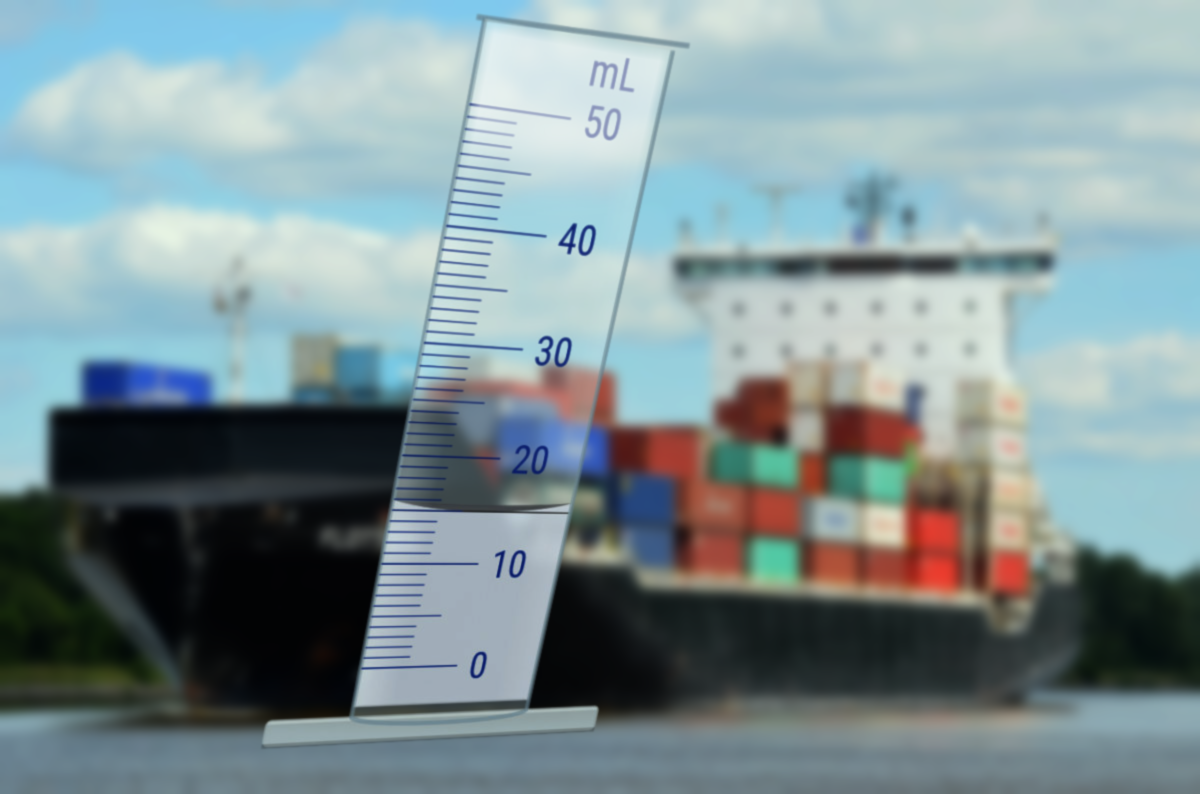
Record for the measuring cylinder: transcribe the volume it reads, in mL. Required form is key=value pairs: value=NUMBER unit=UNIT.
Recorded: value=15 unit=mL
